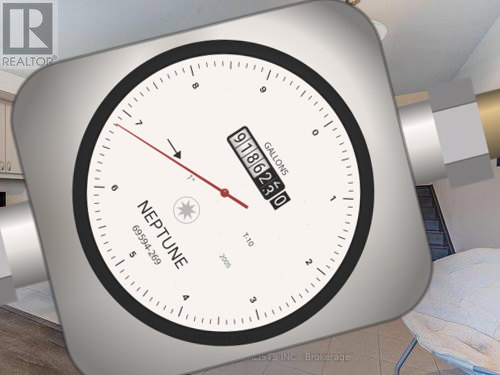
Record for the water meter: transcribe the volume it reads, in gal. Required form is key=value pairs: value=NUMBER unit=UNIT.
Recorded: value=9186226.8 unit=gal
